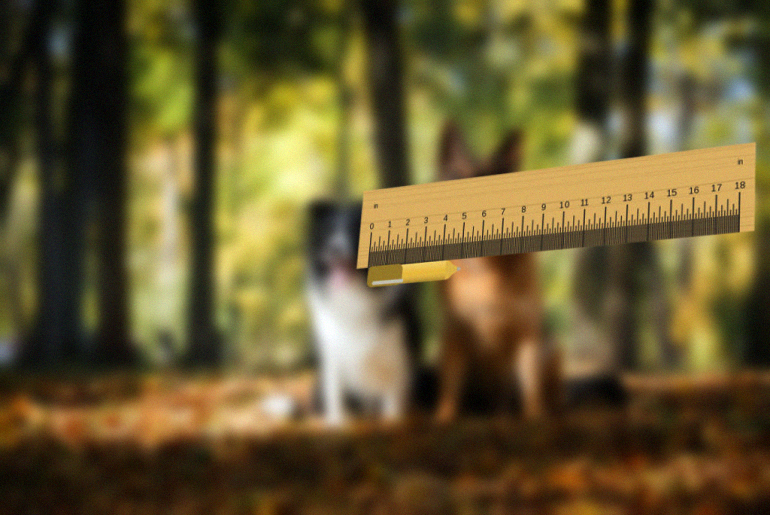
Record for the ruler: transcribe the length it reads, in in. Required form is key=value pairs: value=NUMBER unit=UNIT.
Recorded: value=5 unit=in
